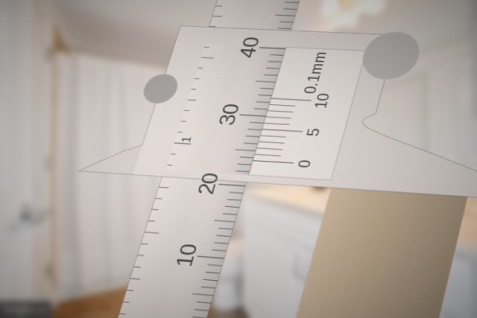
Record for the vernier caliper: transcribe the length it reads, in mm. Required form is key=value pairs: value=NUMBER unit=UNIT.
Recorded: value=23.6 unit=mm
